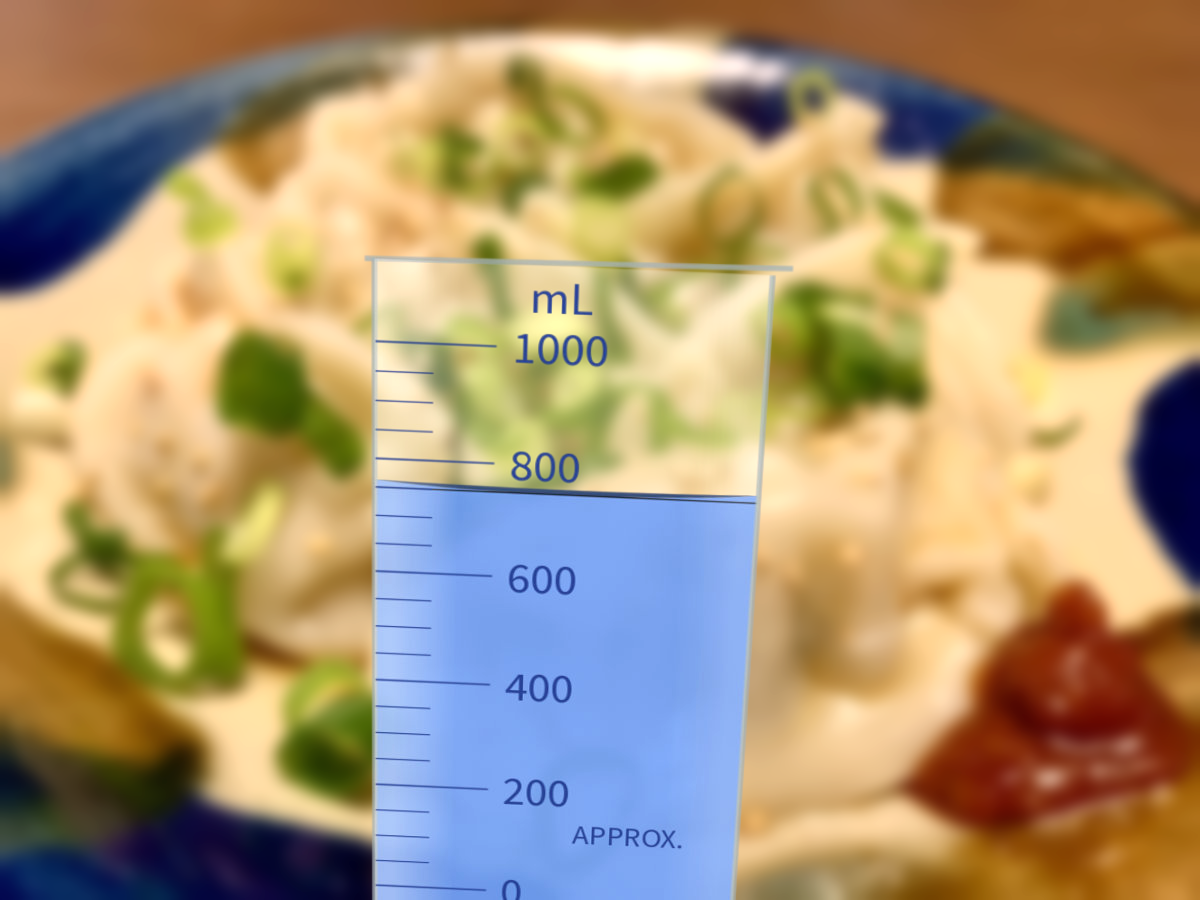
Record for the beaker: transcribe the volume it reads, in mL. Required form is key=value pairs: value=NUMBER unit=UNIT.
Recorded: value=750 unit=mL
